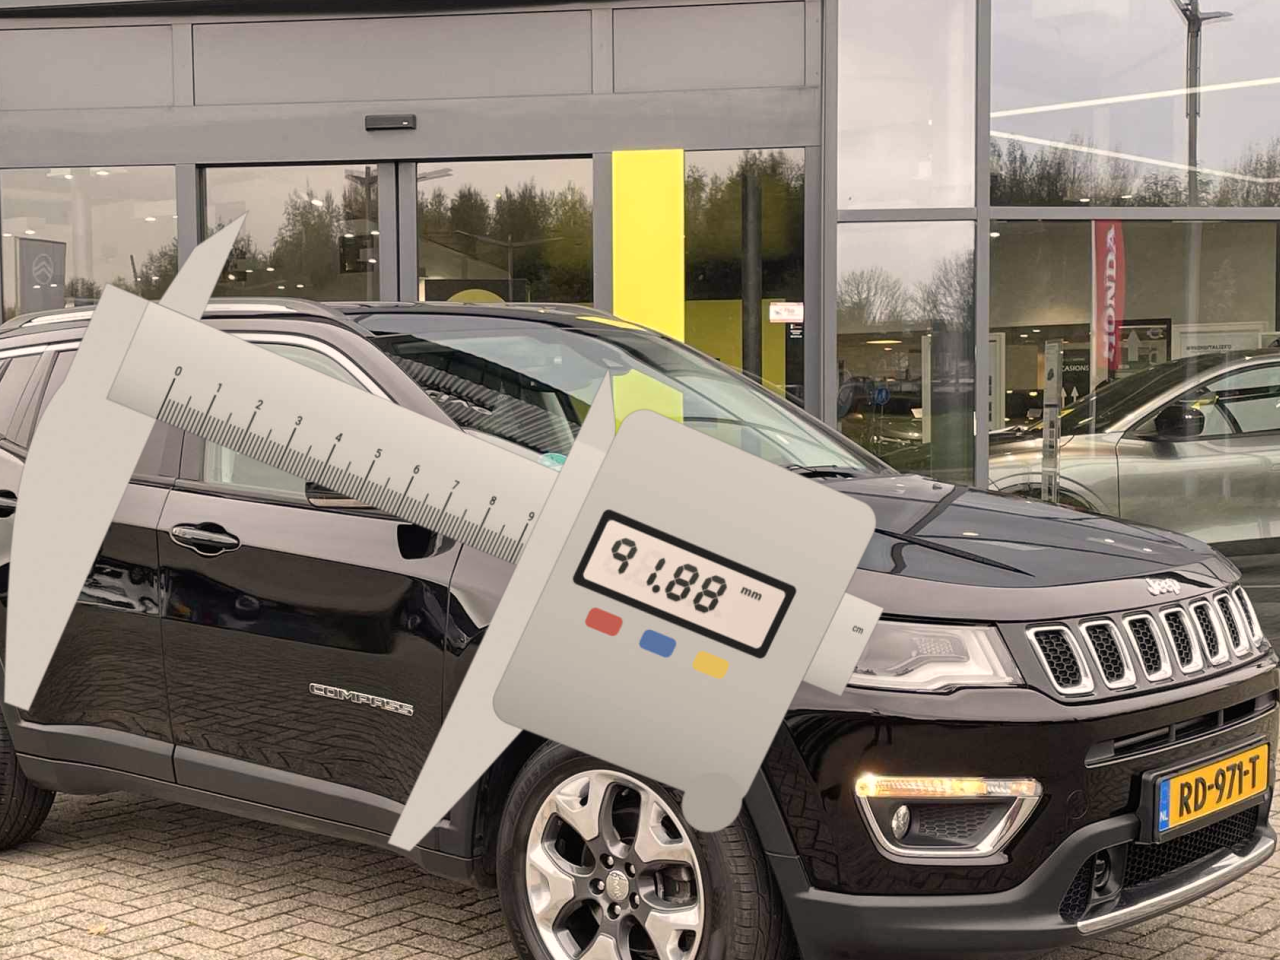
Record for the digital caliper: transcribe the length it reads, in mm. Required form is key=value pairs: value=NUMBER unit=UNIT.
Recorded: value=91.88 unit=mm
